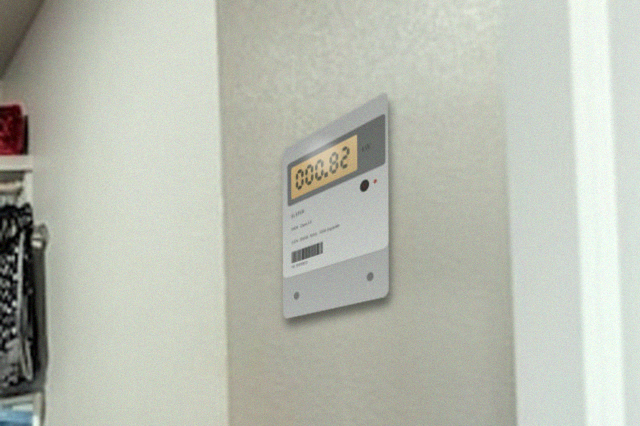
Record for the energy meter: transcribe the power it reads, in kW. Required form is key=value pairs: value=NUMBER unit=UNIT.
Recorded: value=0.82 unit=kW
